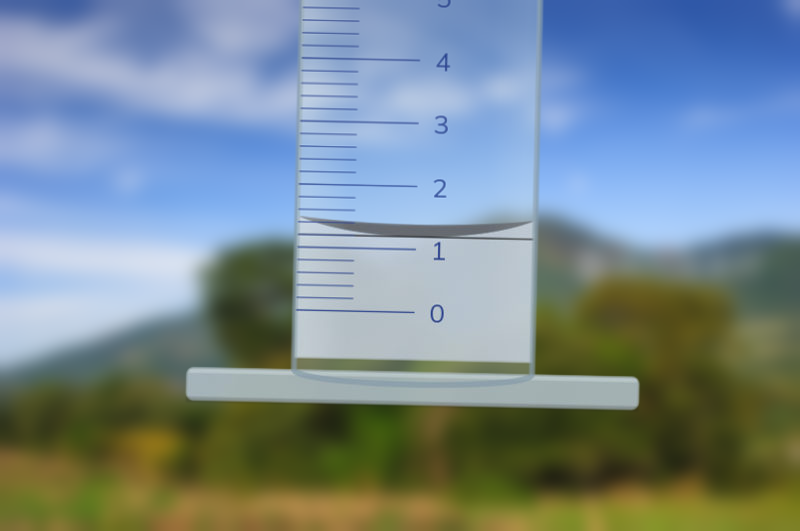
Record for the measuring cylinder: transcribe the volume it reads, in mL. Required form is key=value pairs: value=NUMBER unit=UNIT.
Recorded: value=1.2 unit=mL
